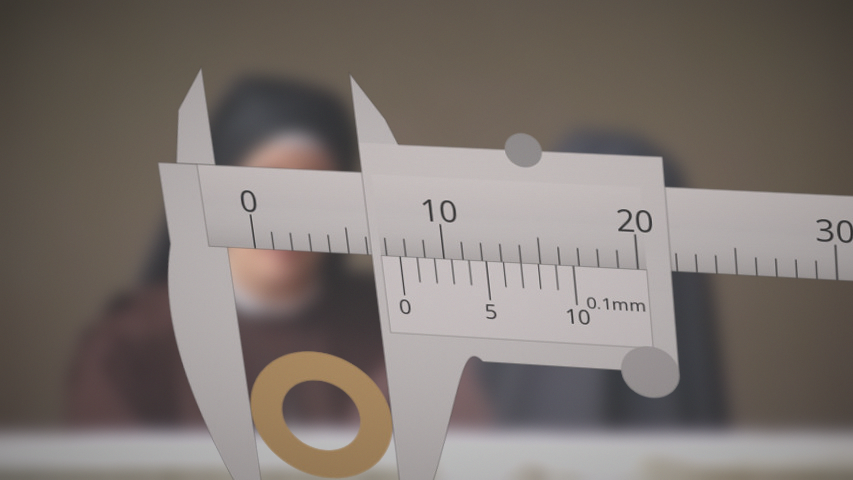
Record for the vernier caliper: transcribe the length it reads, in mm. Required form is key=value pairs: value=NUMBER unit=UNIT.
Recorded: value=7.7 unit=mm
